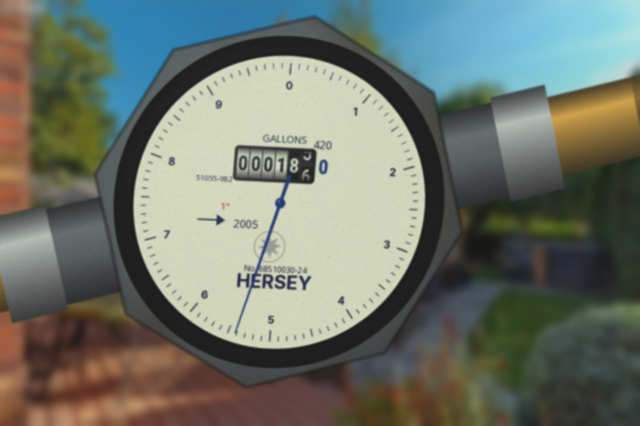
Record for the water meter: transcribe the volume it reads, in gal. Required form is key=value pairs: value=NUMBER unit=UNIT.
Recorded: value=1855.4 unit=gal
